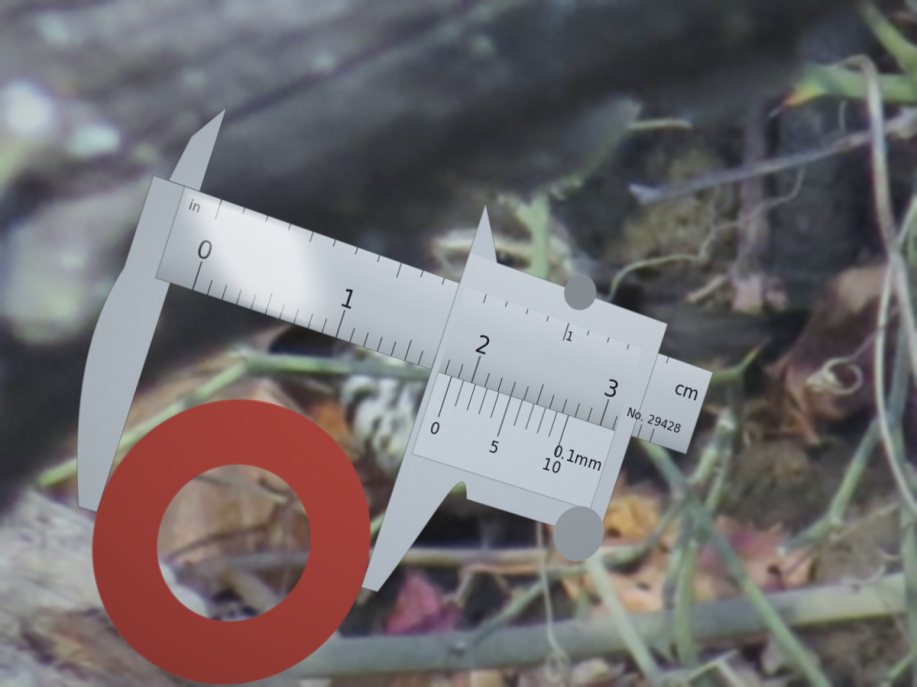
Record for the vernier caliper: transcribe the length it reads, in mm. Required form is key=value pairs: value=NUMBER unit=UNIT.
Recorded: value=18.5 unit=mm
